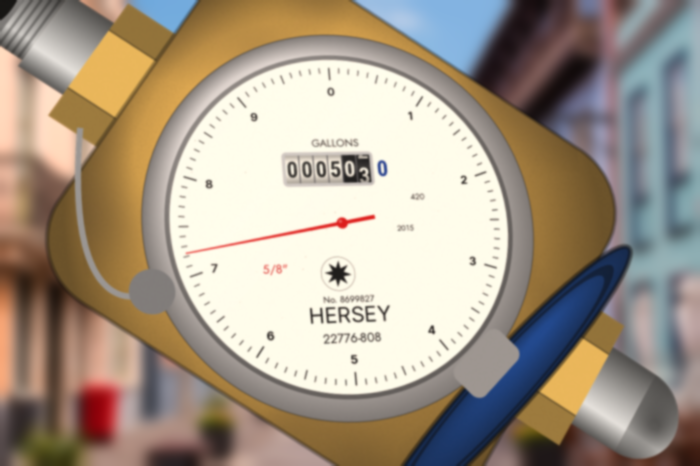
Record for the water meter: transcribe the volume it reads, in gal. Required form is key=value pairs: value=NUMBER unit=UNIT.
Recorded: value=5027.2 unit=gal
